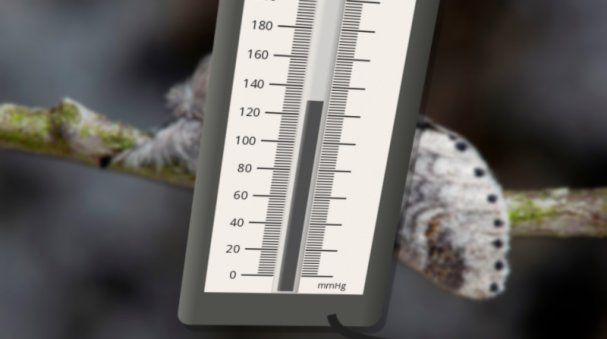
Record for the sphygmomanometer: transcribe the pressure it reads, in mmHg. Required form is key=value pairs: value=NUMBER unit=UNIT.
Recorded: value=130 unit=mmHg
